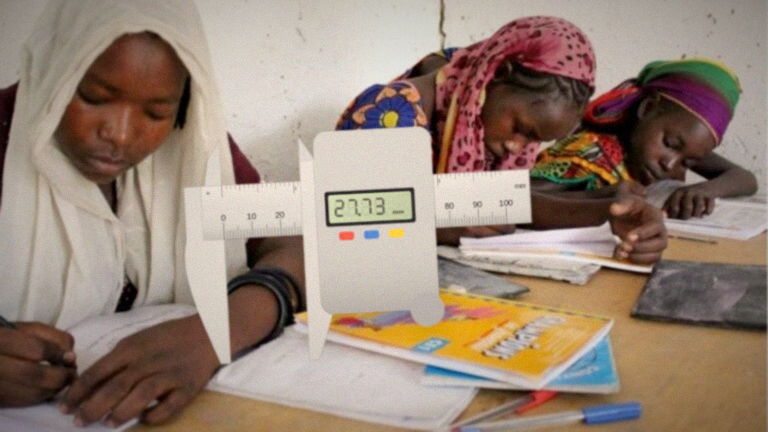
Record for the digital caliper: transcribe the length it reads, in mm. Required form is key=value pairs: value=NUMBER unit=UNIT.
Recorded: value=27.73 unit=mm
